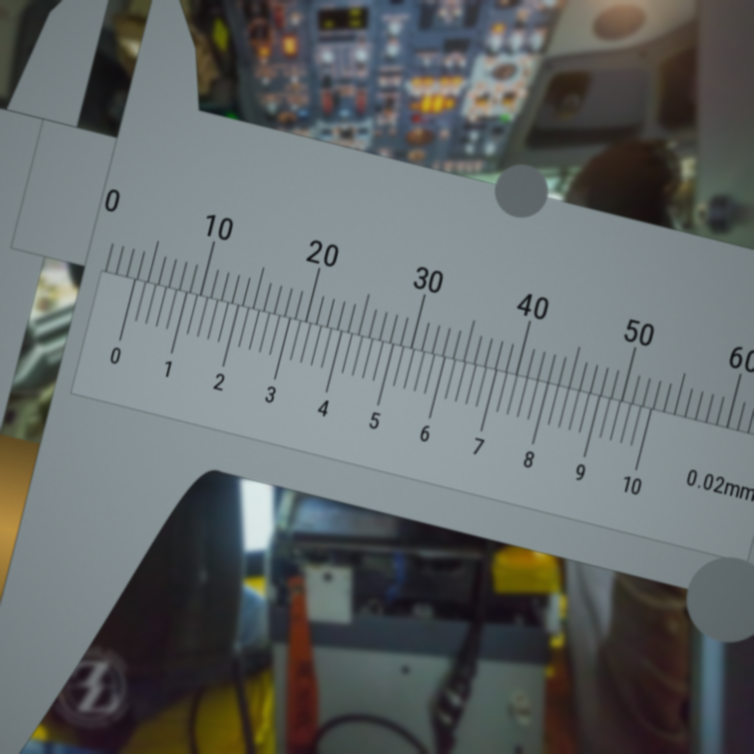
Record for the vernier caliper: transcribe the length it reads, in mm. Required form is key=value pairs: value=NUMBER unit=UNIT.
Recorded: value=3.8 unit=mm
